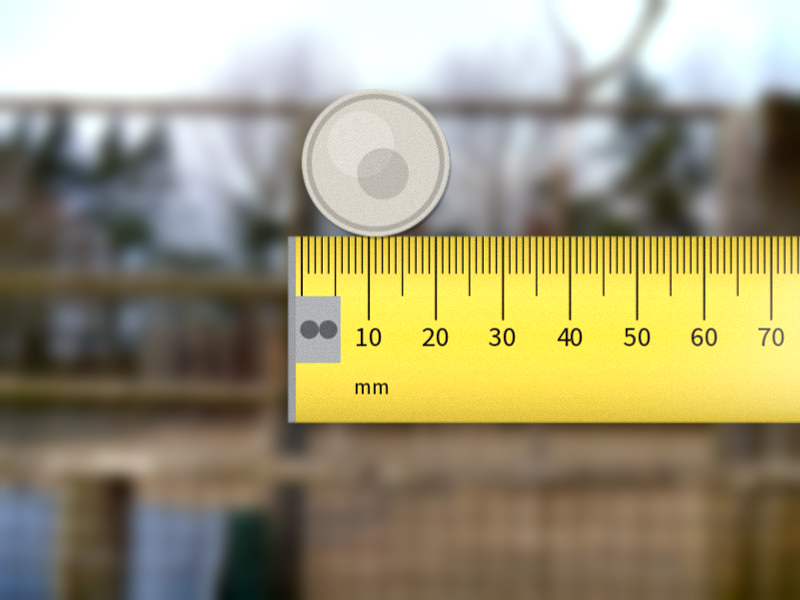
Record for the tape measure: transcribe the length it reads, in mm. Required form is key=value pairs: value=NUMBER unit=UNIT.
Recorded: value=22 unit=mm
